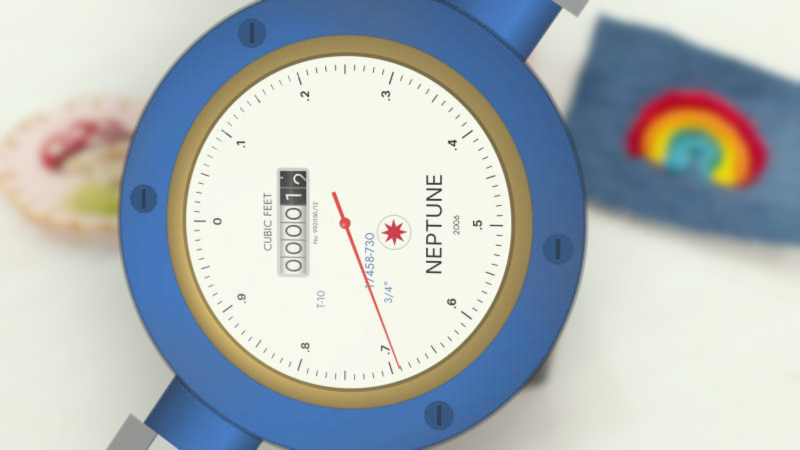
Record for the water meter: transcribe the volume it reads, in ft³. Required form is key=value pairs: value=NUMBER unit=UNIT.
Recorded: value=11.69 unit=ft³
